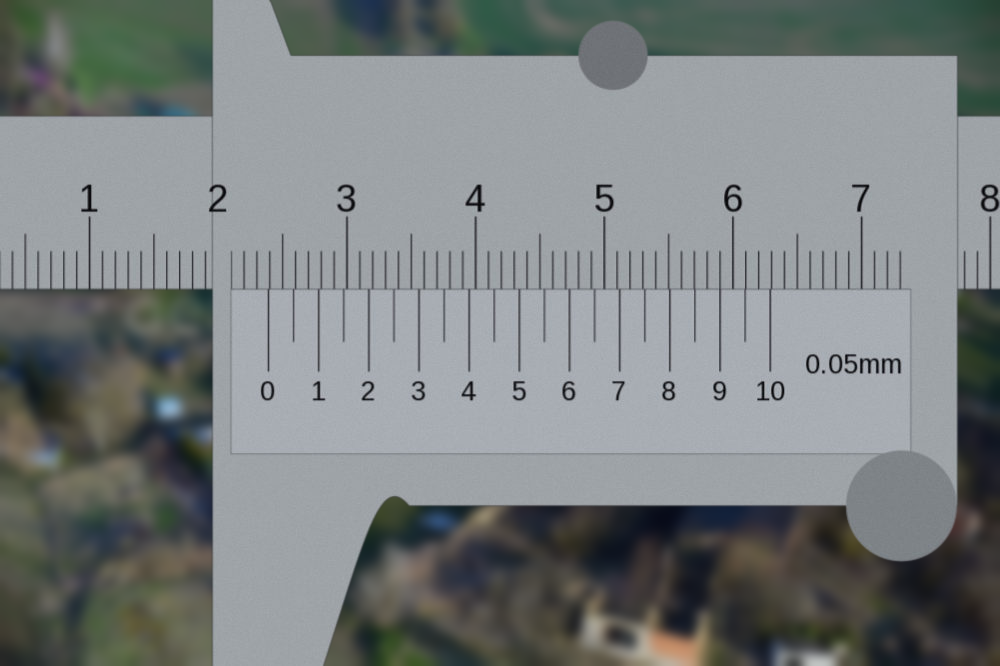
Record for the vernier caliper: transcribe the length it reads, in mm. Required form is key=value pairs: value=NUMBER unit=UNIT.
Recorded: value=23.9 unit=mm
